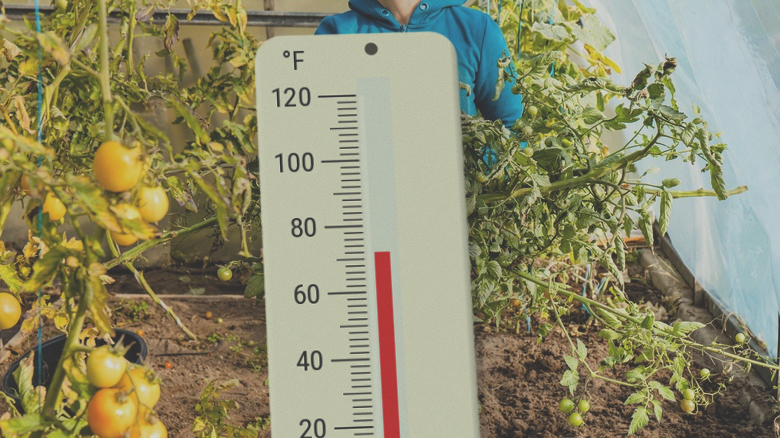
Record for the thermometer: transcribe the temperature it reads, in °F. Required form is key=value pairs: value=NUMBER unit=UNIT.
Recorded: value=72 unit=°F
